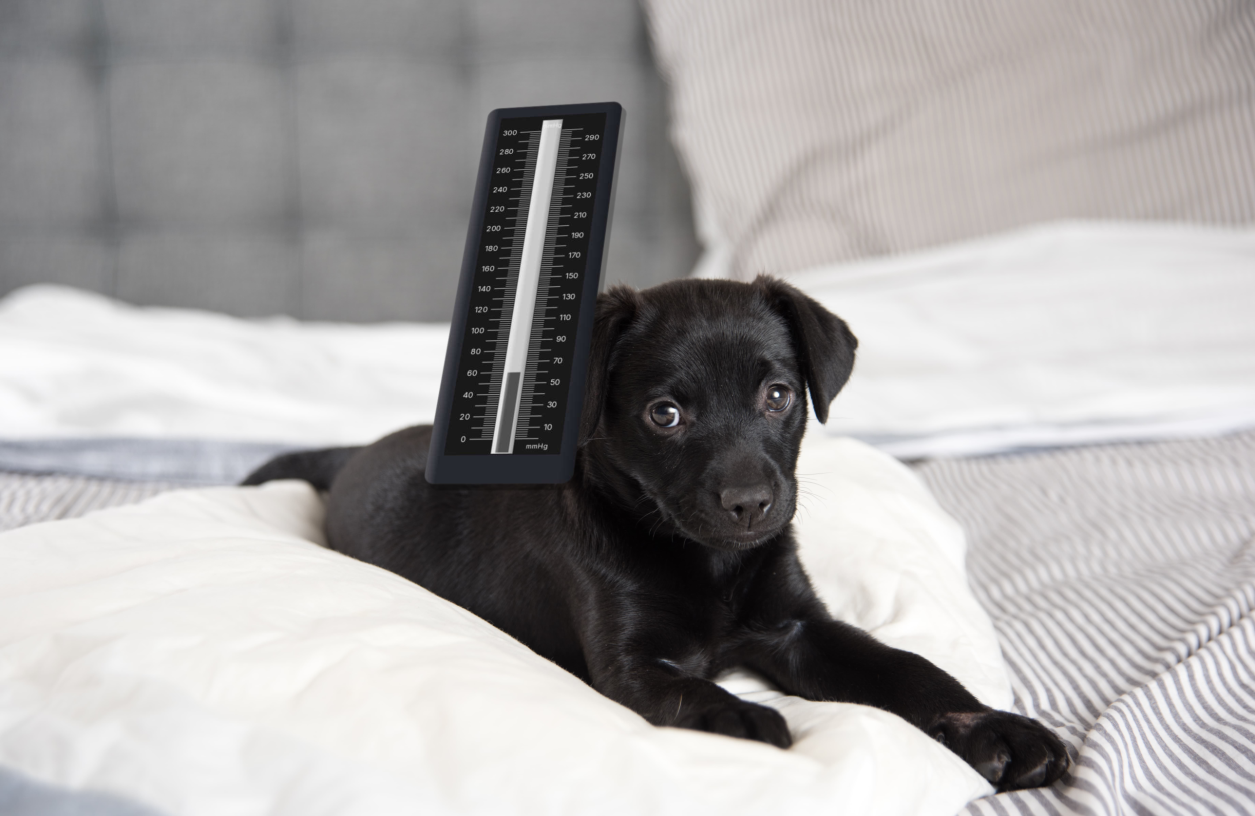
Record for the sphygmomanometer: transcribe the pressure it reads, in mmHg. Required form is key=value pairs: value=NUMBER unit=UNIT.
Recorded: value=60 unit=mmHg
